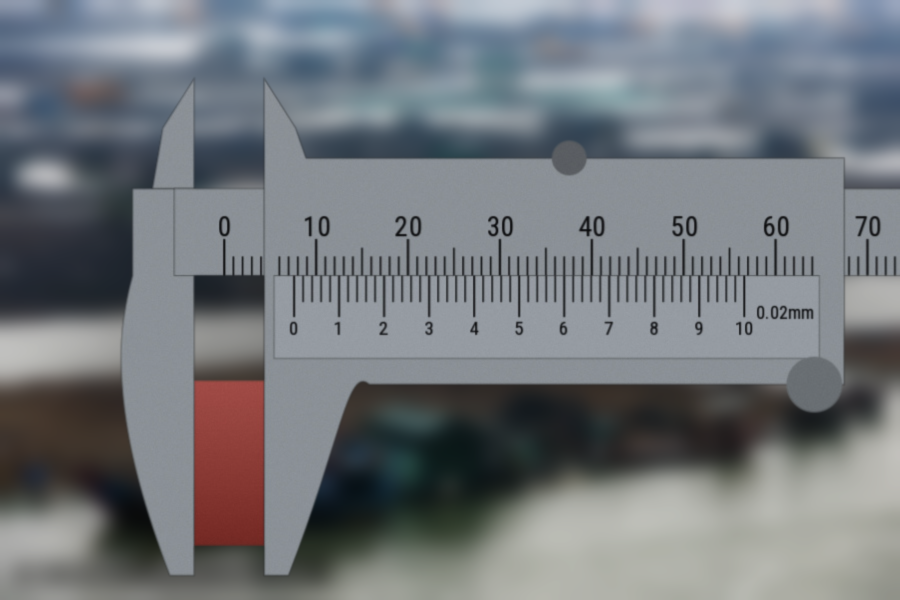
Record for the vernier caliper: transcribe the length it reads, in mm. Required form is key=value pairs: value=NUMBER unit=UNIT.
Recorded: value=7.6 unit=mm
